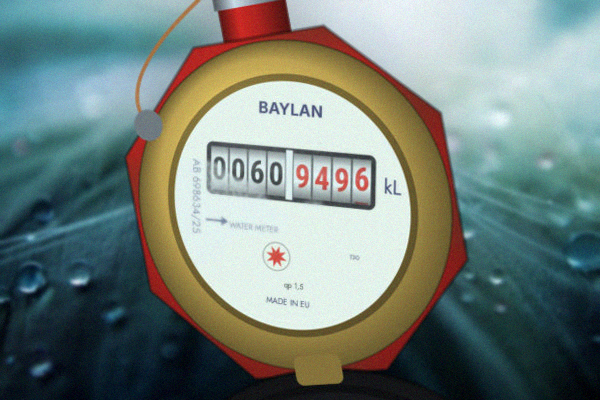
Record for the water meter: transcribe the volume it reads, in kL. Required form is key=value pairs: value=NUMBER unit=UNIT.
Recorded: value=60.9496 unit=kL
